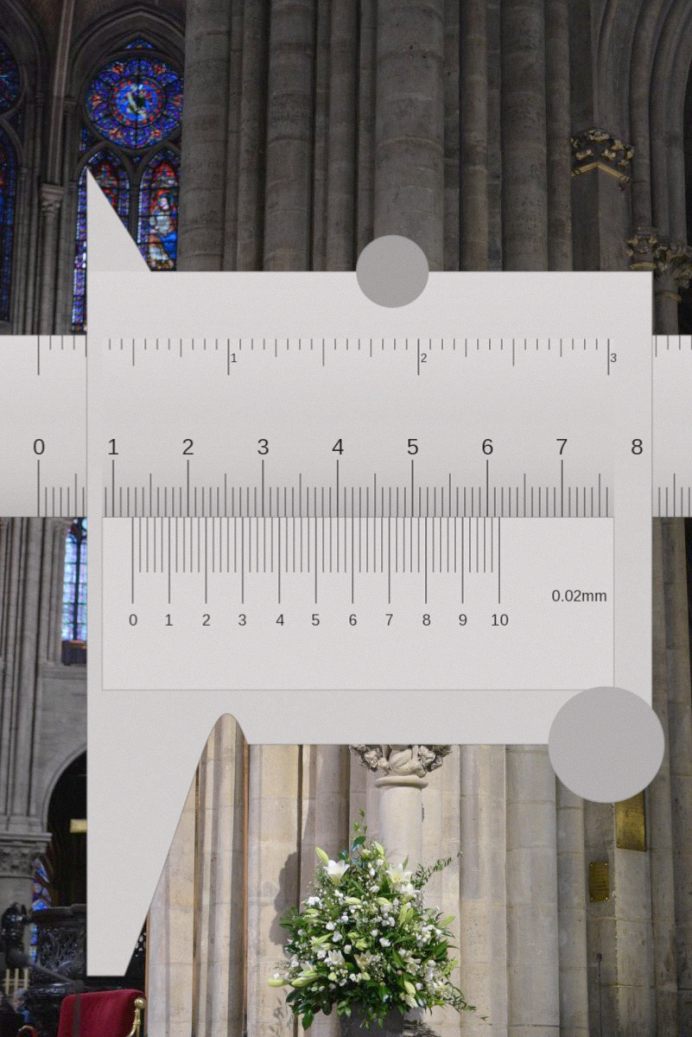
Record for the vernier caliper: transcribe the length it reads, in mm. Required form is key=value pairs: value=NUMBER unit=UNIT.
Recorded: value=12.6 unit=mm
